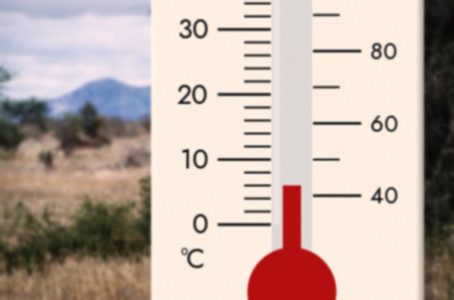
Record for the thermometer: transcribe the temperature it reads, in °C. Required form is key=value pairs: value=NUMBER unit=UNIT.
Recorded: value=6 unit=°C
